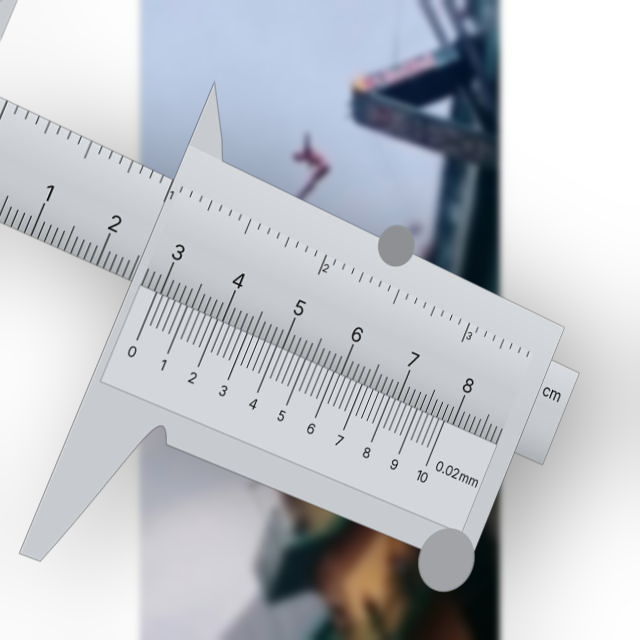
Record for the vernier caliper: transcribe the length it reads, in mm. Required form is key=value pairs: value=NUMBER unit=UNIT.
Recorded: value=29.4 unit=mm
